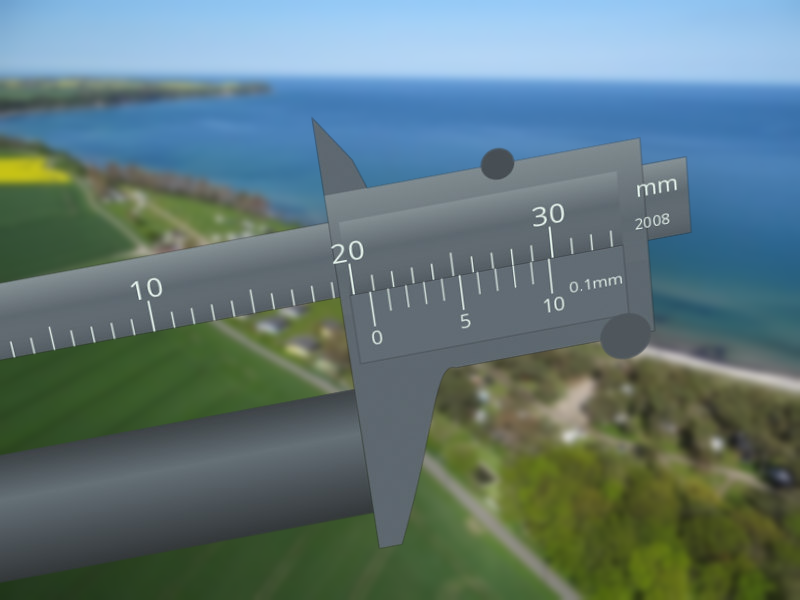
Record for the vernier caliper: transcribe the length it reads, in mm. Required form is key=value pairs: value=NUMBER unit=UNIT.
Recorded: value=20.8 unit=mm
